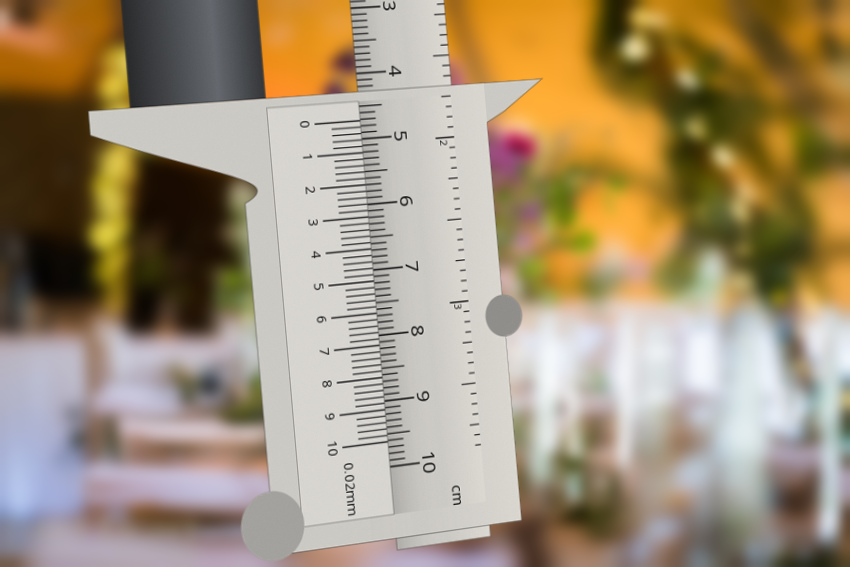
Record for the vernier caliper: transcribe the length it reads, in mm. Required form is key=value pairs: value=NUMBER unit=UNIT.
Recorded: value=47.2 unit=mm
